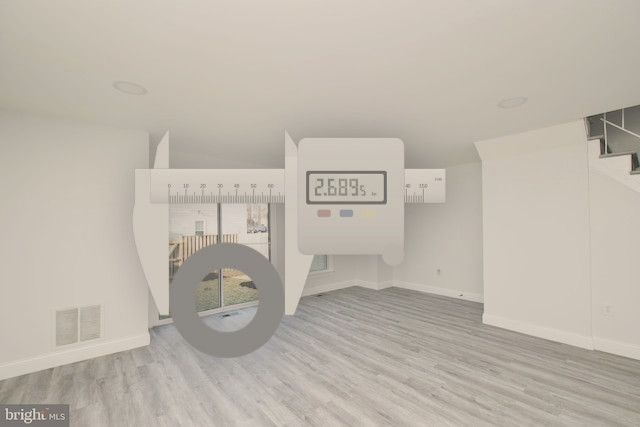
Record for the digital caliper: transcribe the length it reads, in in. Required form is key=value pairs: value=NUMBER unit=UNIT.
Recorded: value=2.6895 unit=in
